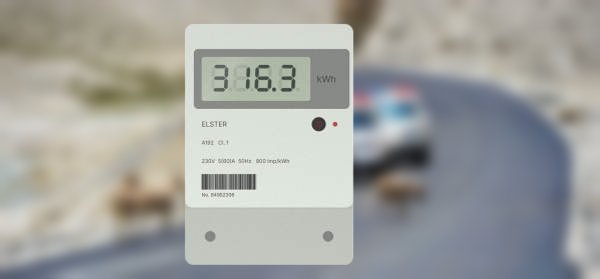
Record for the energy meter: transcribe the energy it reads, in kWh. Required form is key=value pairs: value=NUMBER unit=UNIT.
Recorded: value=316.3 unit=kWh
